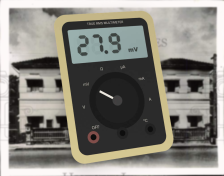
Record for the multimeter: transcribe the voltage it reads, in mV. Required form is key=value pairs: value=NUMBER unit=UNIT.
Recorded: value=27.9 unit=mV
